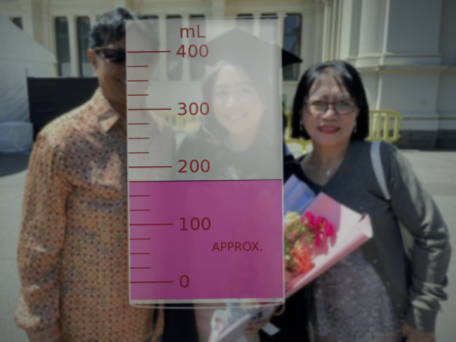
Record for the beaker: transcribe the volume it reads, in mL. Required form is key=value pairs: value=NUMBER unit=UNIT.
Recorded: value=175 unit=mL
